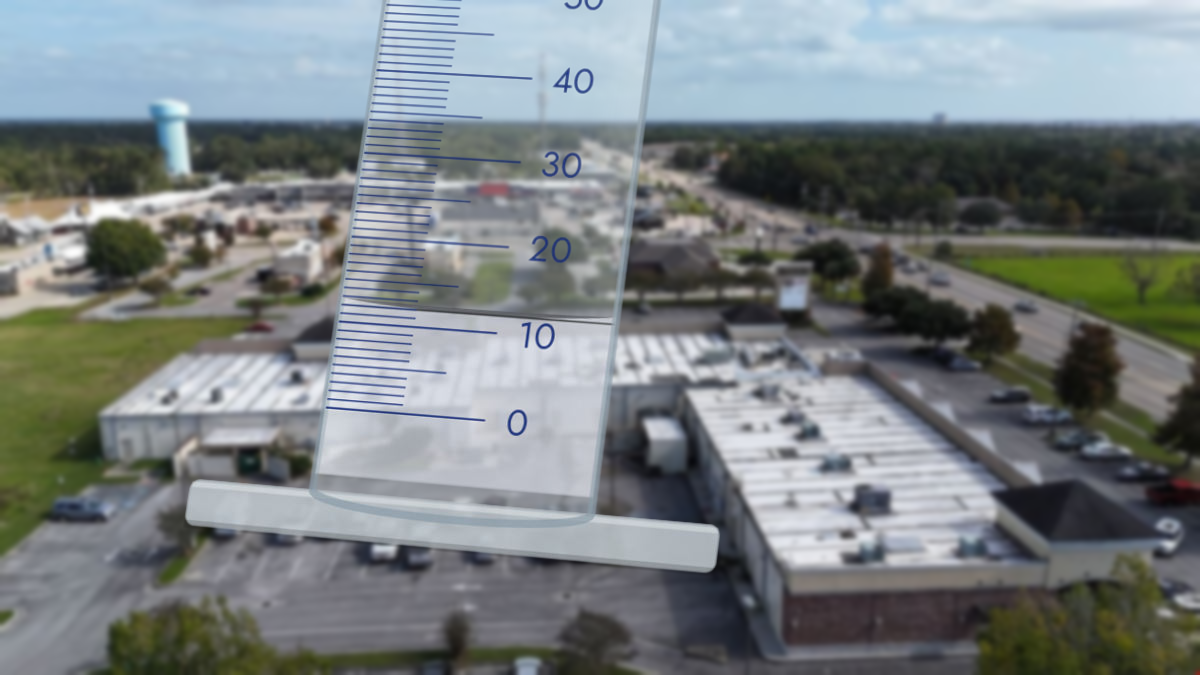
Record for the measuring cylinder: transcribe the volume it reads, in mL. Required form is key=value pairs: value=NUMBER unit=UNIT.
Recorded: value=12 unit=mL
